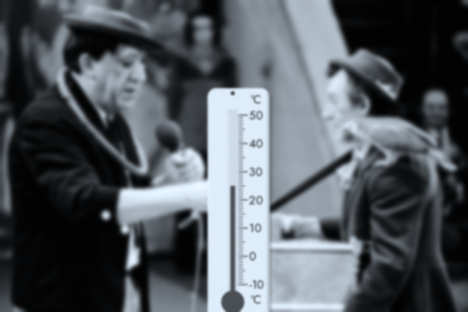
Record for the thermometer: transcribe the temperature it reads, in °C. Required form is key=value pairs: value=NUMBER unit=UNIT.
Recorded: value=25 unit=°C
